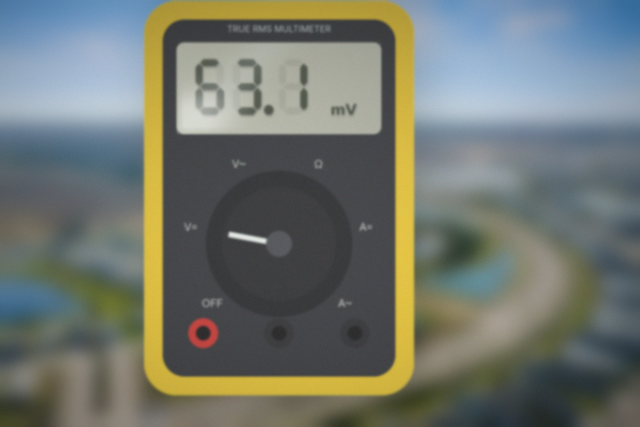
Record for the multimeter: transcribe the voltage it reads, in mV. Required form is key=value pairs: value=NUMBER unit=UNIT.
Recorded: value=63.1 unit=mV
